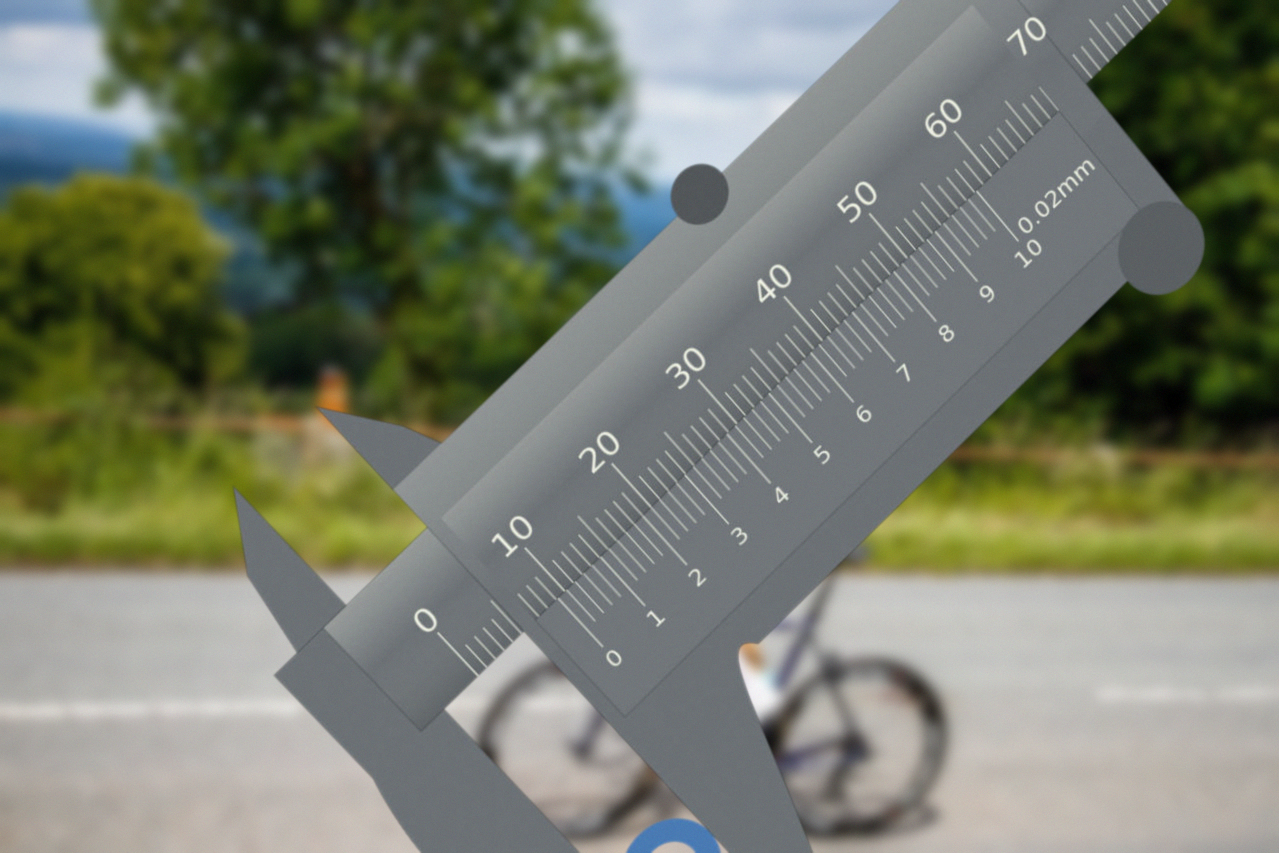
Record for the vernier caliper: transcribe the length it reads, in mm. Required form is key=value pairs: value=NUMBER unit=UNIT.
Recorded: value=9.2 unit=mm
